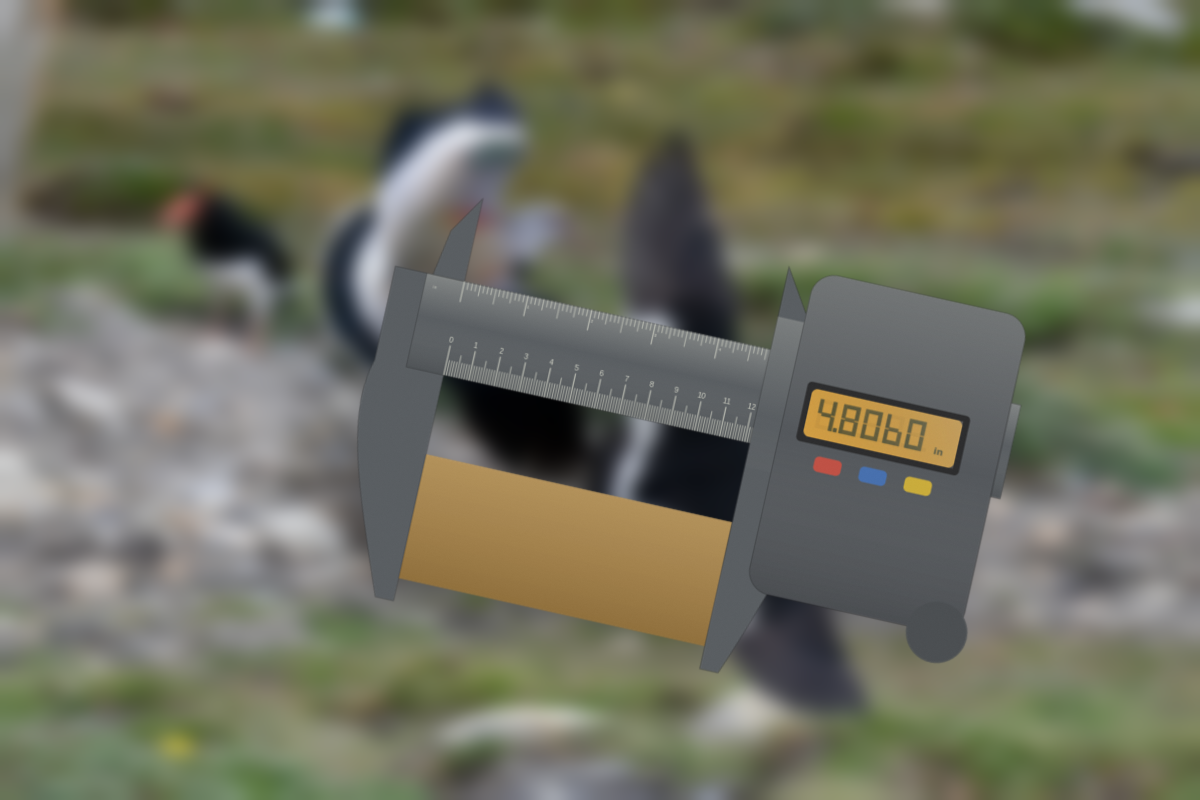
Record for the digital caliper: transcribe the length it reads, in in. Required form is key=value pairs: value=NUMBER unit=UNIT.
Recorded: value=4.8060 unit=in
